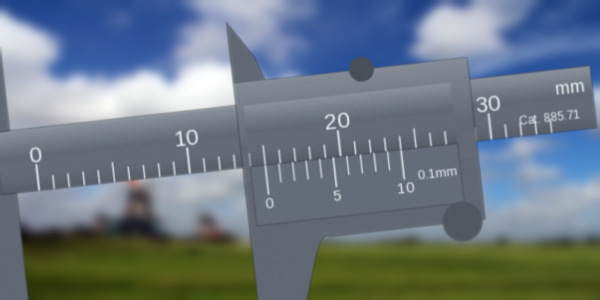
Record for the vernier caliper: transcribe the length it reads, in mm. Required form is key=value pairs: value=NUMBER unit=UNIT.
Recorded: value=15.0 unit=mm
